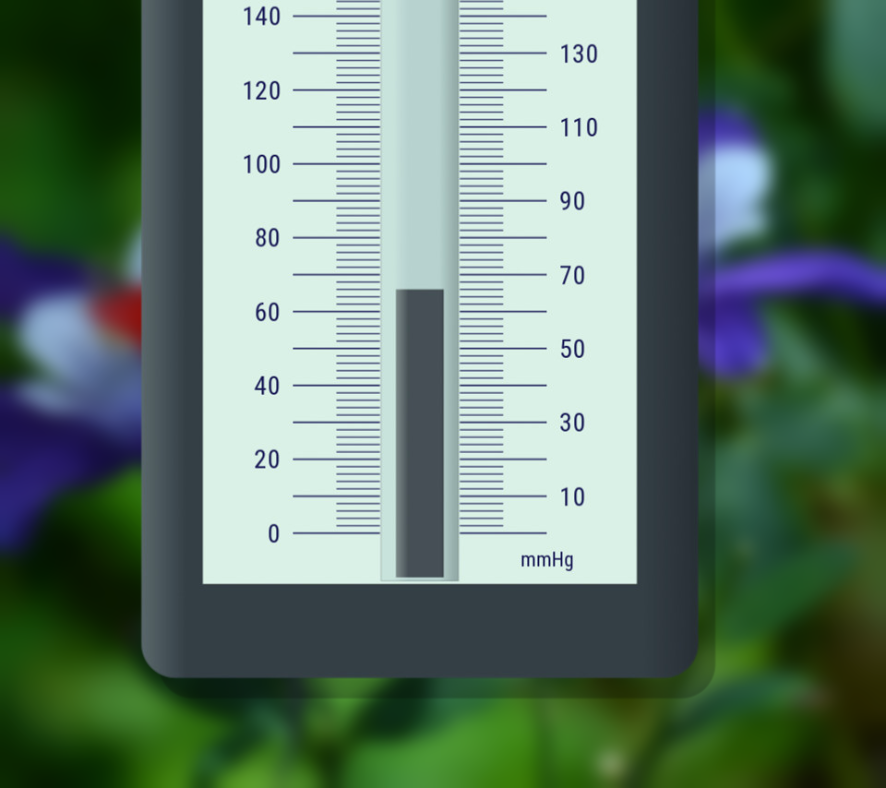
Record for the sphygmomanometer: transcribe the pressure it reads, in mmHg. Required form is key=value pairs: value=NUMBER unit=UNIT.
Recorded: value=66 unit=mmHg
